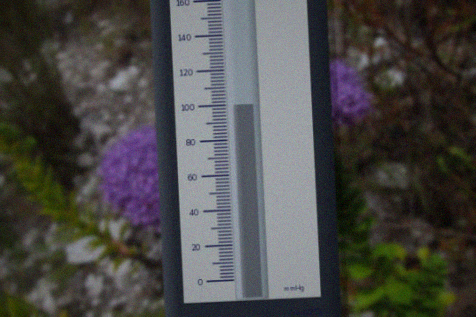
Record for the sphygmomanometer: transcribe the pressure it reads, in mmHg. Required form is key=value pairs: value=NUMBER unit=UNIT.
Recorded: value=100 unit=mmHg
